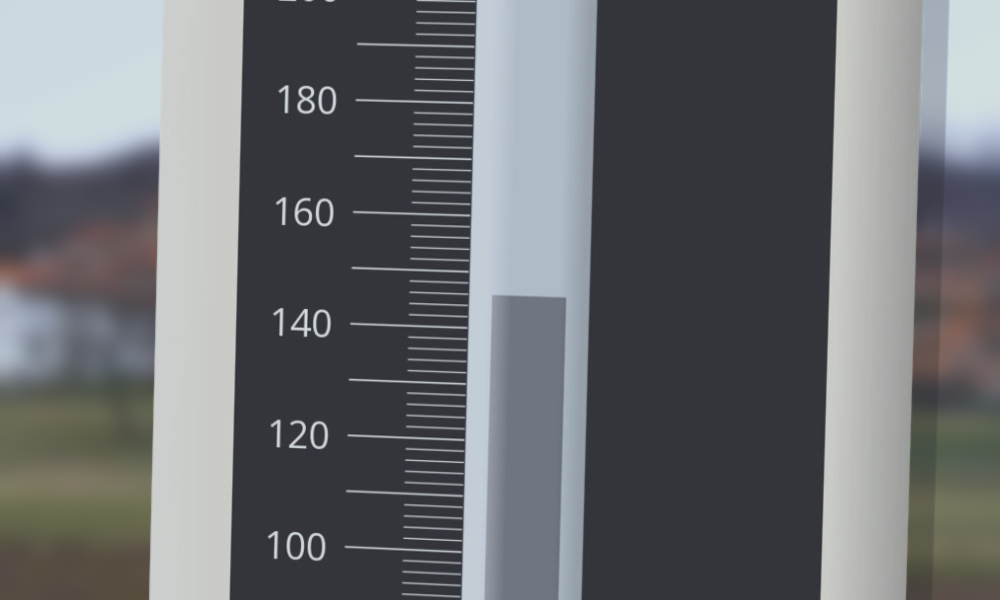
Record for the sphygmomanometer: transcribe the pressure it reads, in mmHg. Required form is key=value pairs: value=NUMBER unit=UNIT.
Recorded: value=146 unit=mmHg
